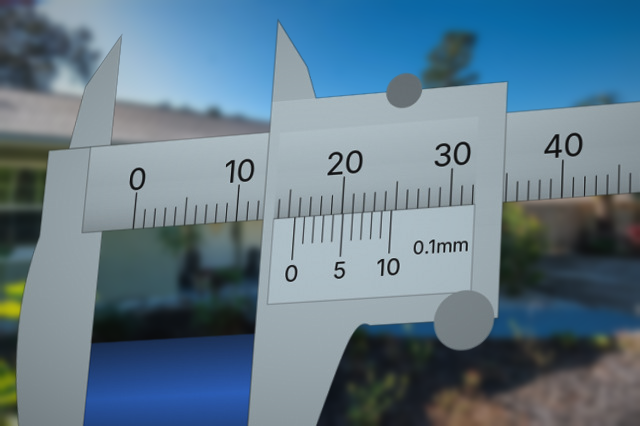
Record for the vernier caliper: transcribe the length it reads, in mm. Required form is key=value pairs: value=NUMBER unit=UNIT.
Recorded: value=15.6 unit=mm
